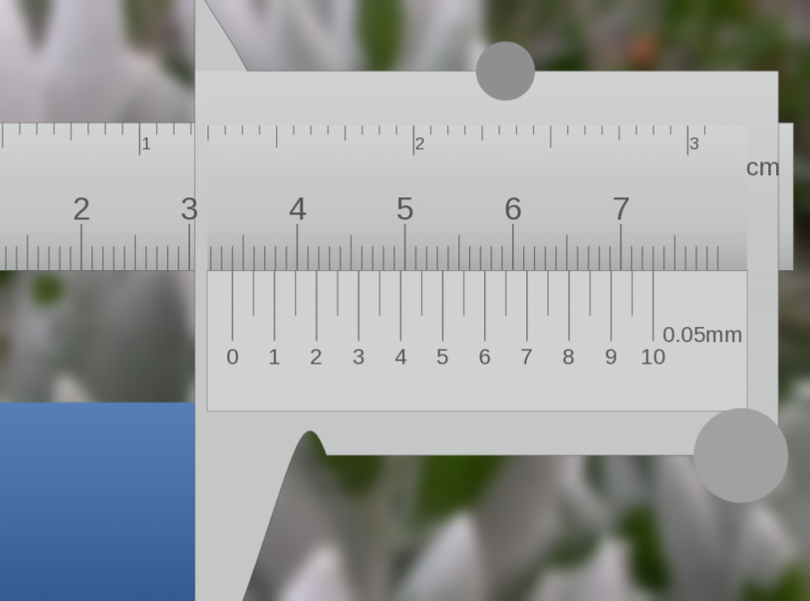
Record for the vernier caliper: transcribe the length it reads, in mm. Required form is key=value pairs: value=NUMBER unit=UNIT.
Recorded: value=34.0 unit=mm
